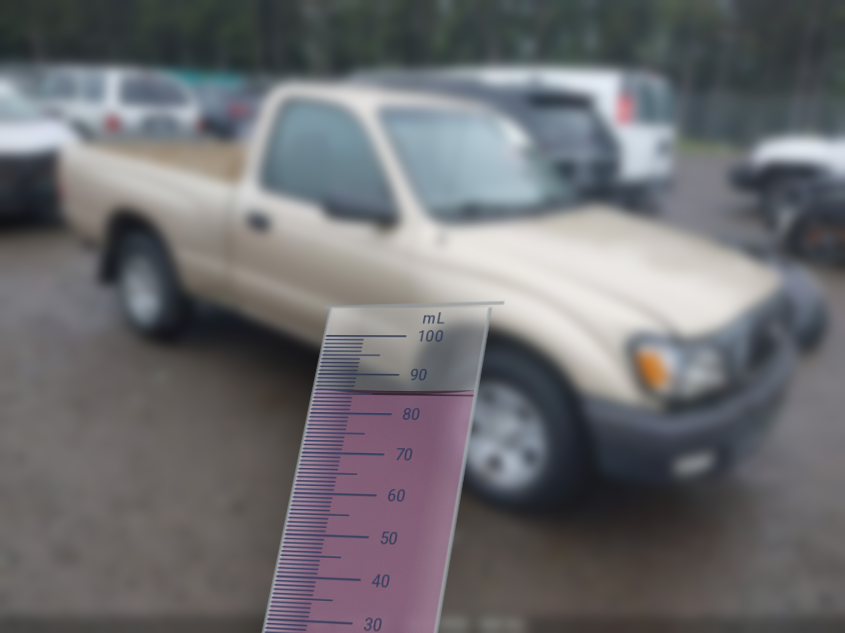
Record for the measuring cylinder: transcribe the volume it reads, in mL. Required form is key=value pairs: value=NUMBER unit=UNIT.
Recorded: value=85 unit=mL
